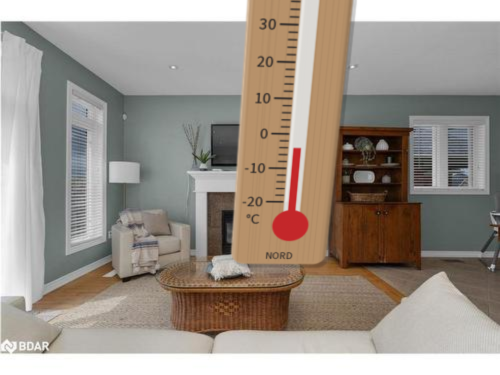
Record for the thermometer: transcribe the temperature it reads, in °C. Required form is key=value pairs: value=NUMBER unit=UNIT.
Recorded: value=-4 unit=°C
